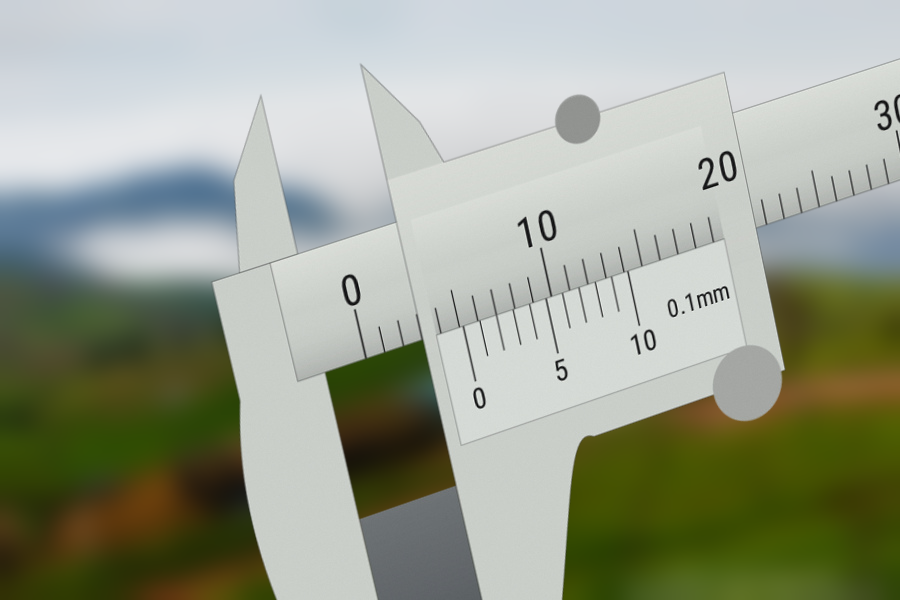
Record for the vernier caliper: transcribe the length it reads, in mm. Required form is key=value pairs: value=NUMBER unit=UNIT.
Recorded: value=5.2 unit=mm
